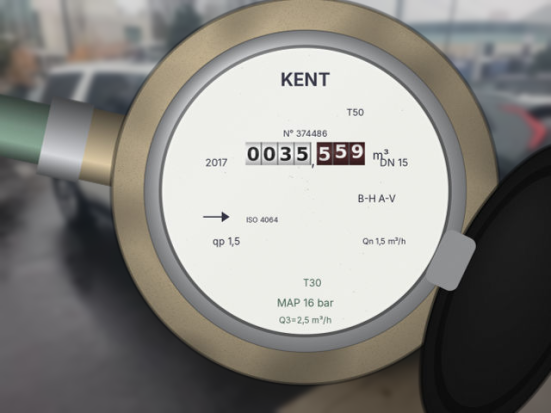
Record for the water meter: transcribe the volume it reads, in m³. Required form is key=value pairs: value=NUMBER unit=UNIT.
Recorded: value=35.559 unit=m³
